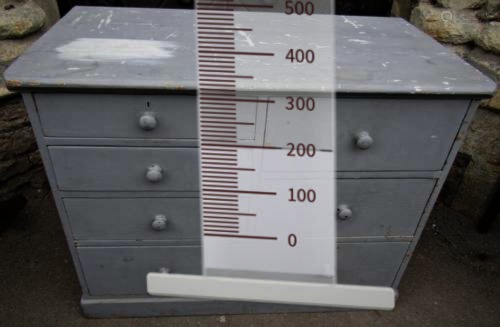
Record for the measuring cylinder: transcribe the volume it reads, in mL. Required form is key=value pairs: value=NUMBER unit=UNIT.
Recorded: value=200 unit=mL
